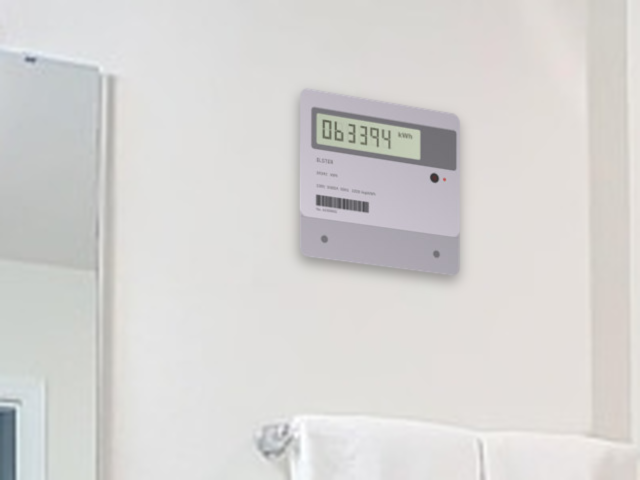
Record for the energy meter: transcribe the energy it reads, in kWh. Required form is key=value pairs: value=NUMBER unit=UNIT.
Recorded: value=63394 unit=kWh
